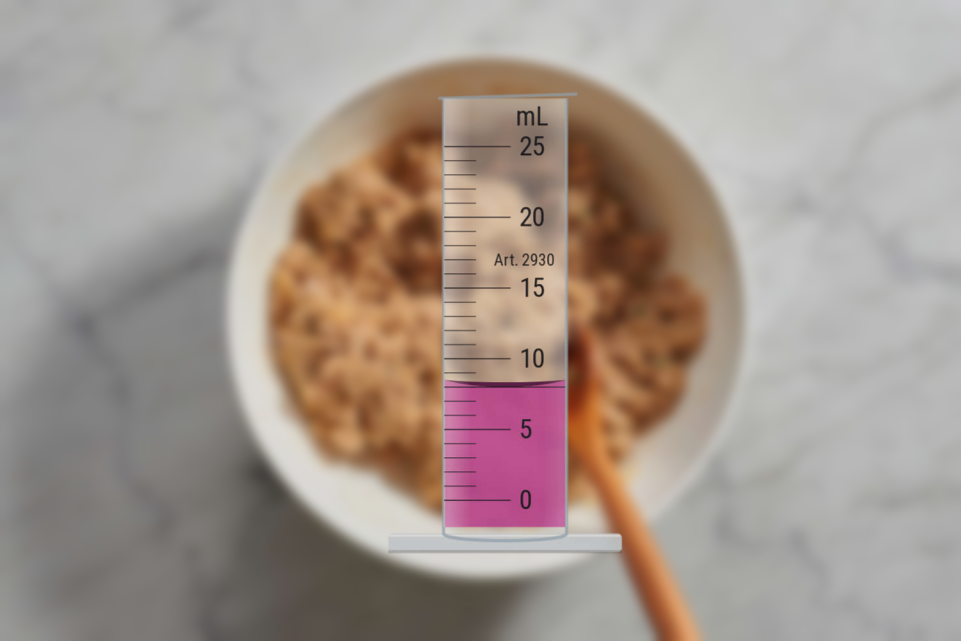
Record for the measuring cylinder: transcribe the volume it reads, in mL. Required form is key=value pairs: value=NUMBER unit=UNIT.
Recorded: value=8 unit=mL
